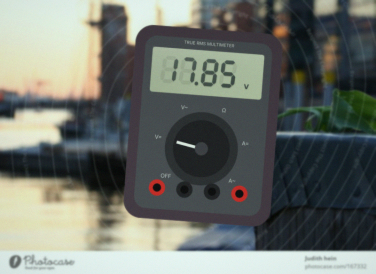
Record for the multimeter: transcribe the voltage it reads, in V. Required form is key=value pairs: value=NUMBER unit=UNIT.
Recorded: value=17.85 unit=V
